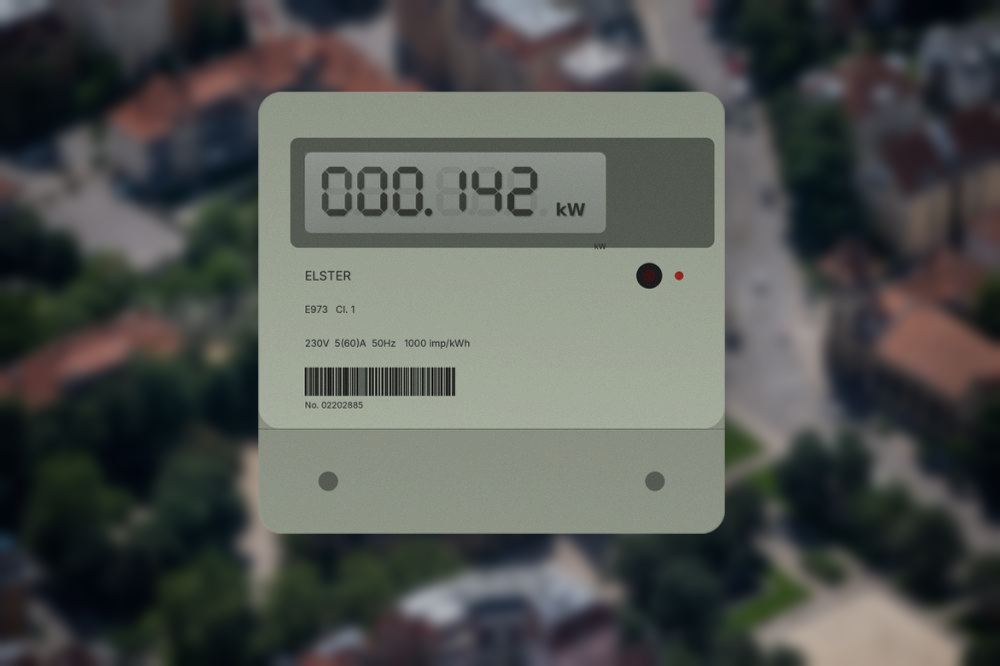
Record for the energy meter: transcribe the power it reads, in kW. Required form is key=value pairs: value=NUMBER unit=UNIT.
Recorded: value=0.142 unit=kW
